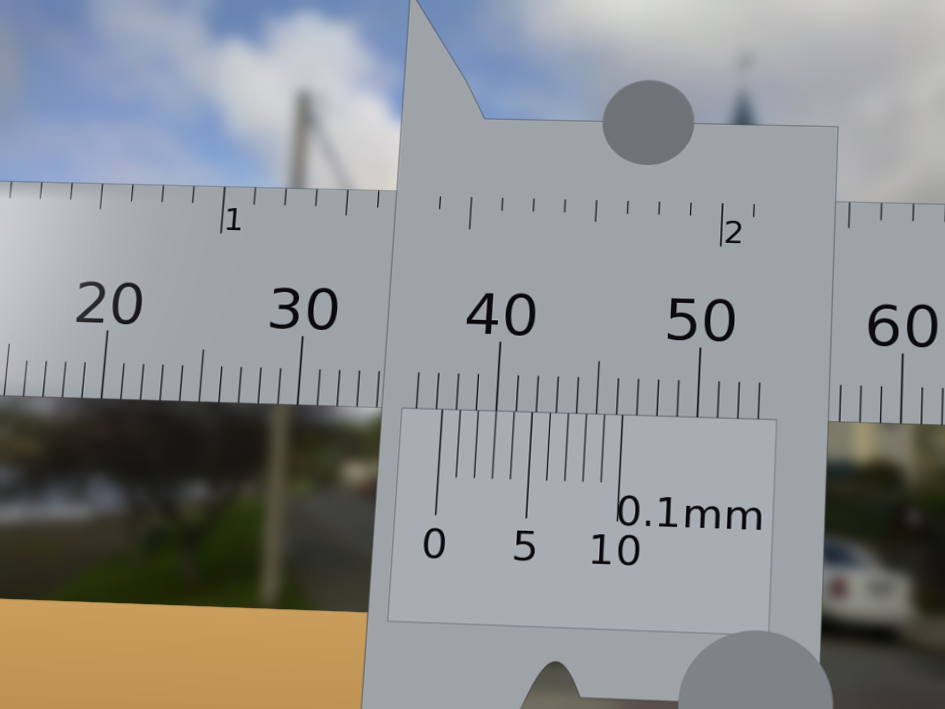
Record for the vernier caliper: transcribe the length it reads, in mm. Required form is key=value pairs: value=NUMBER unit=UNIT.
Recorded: value=37.3 unit=mm
